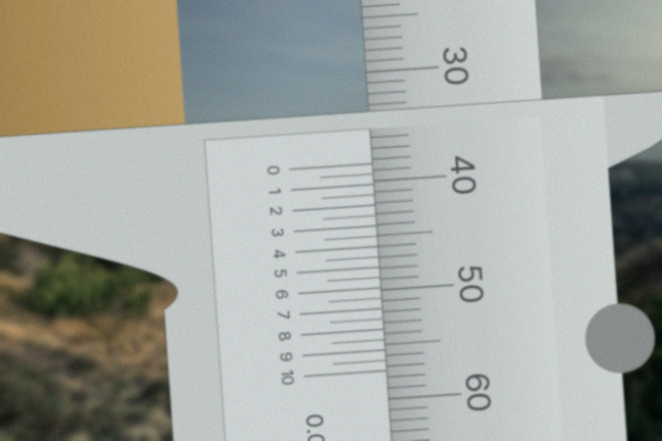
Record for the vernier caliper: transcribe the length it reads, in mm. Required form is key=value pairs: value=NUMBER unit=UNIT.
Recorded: value=38.4 unit=mm
